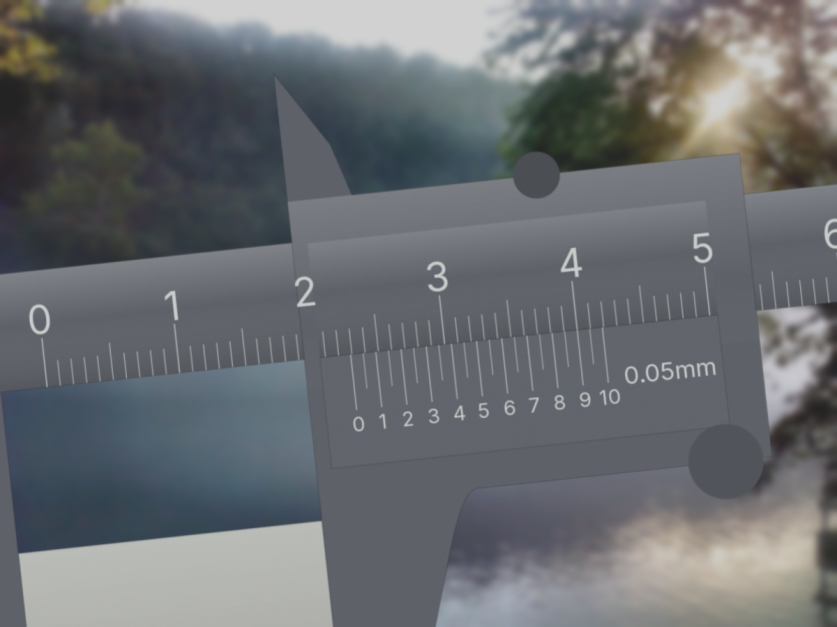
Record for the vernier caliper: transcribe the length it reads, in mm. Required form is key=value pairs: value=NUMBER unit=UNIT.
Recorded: value=22.9 unit=mm
